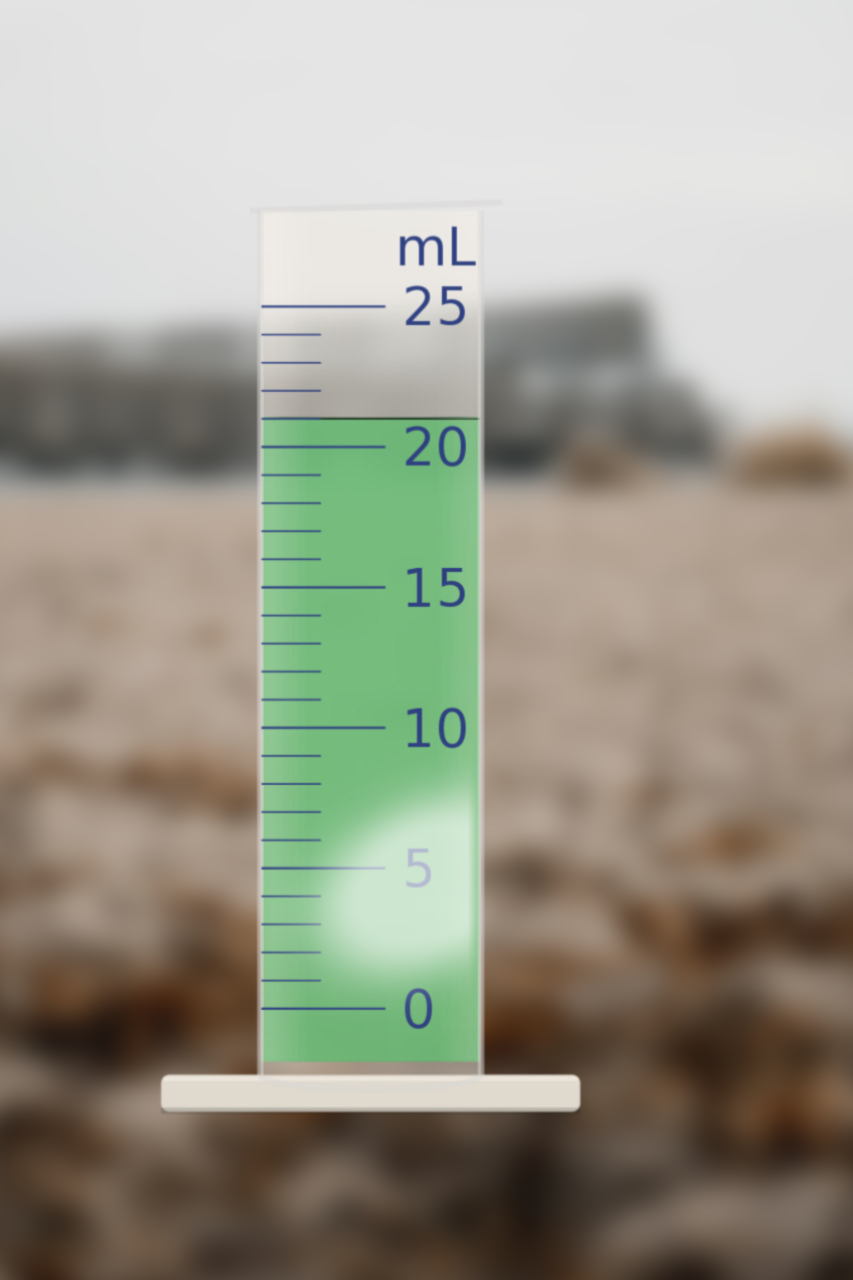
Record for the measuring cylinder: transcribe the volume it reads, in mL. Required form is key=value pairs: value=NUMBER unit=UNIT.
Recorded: value=21 unit=mL
